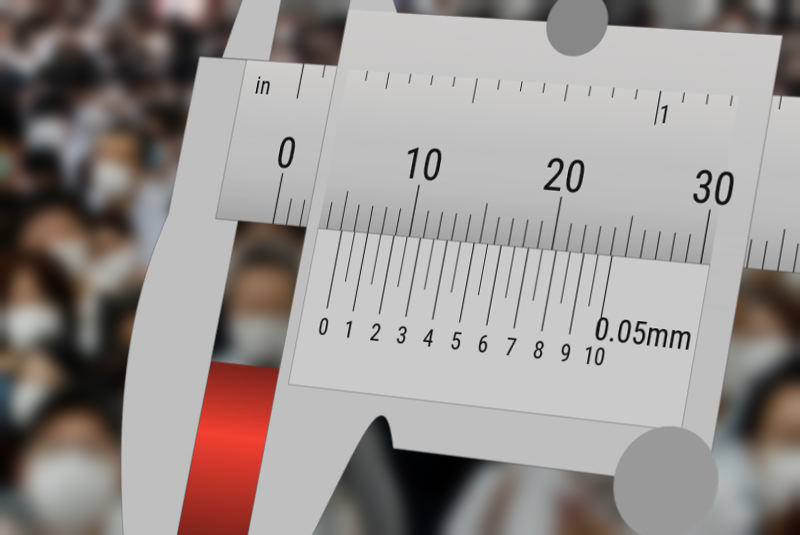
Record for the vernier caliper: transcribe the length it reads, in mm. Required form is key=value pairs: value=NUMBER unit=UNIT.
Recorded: value=5.1 unit=mm
